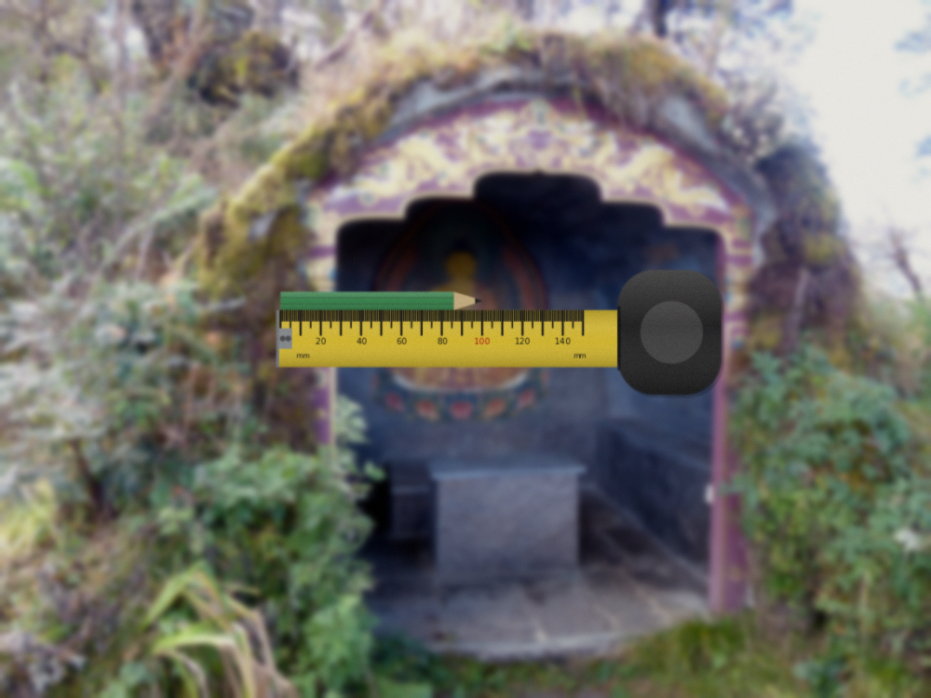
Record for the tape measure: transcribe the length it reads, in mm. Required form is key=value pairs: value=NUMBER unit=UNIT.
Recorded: value=100 unit=mm
